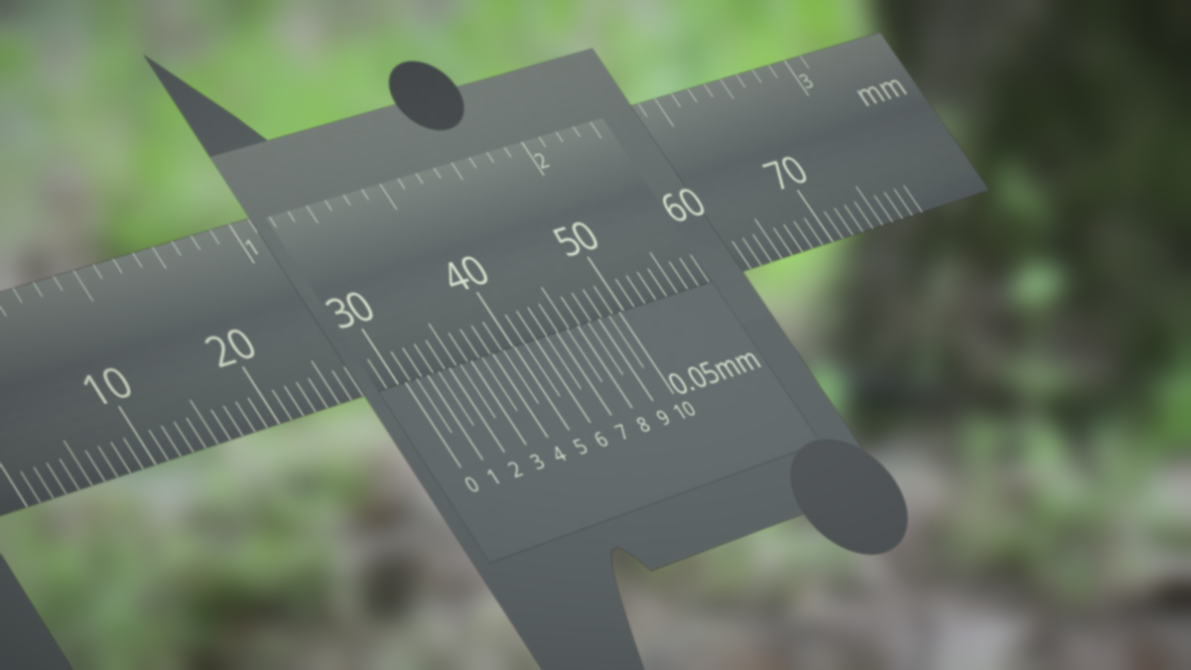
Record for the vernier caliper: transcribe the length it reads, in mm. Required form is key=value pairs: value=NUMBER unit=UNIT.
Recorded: value=30.6 unit=mm
